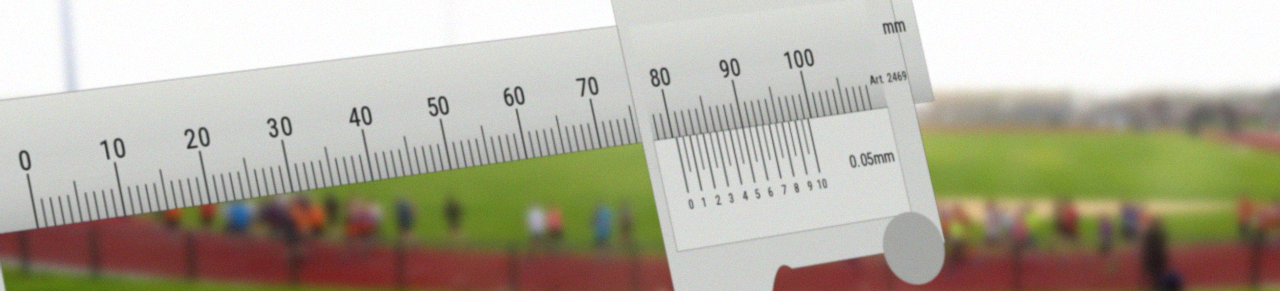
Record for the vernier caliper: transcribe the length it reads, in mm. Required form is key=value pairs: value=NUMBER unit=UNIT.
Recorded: value=80.5 unit=mm
